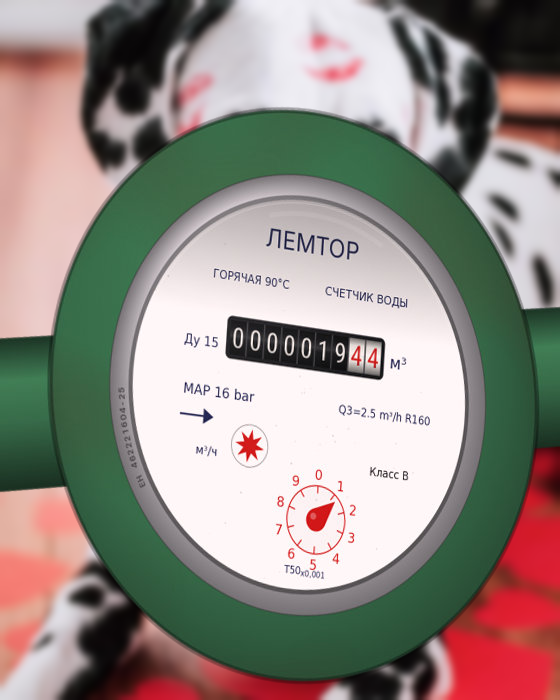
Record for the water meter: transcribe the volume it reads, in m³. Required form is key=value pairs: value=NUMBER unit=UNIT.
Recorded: value=19.441 unit=m³
